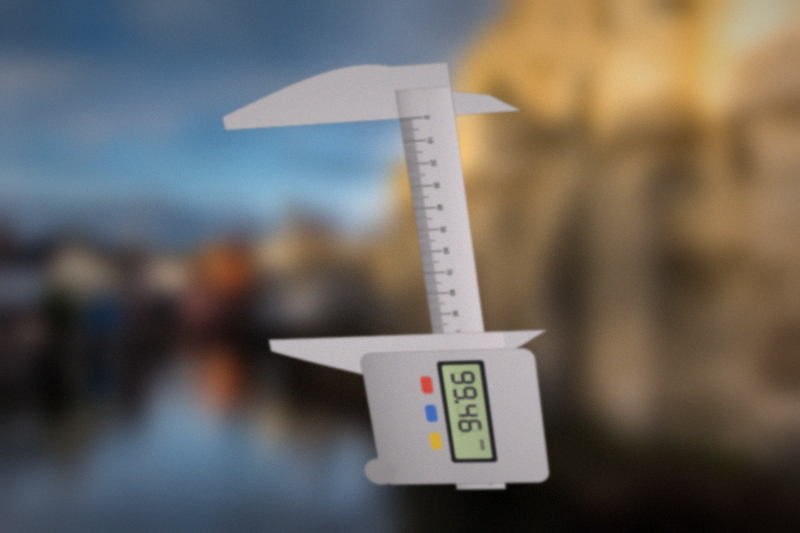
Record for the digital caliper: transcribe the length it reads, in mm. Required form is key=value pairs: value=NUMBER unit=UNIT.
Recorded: value=99.46 unit=mm
